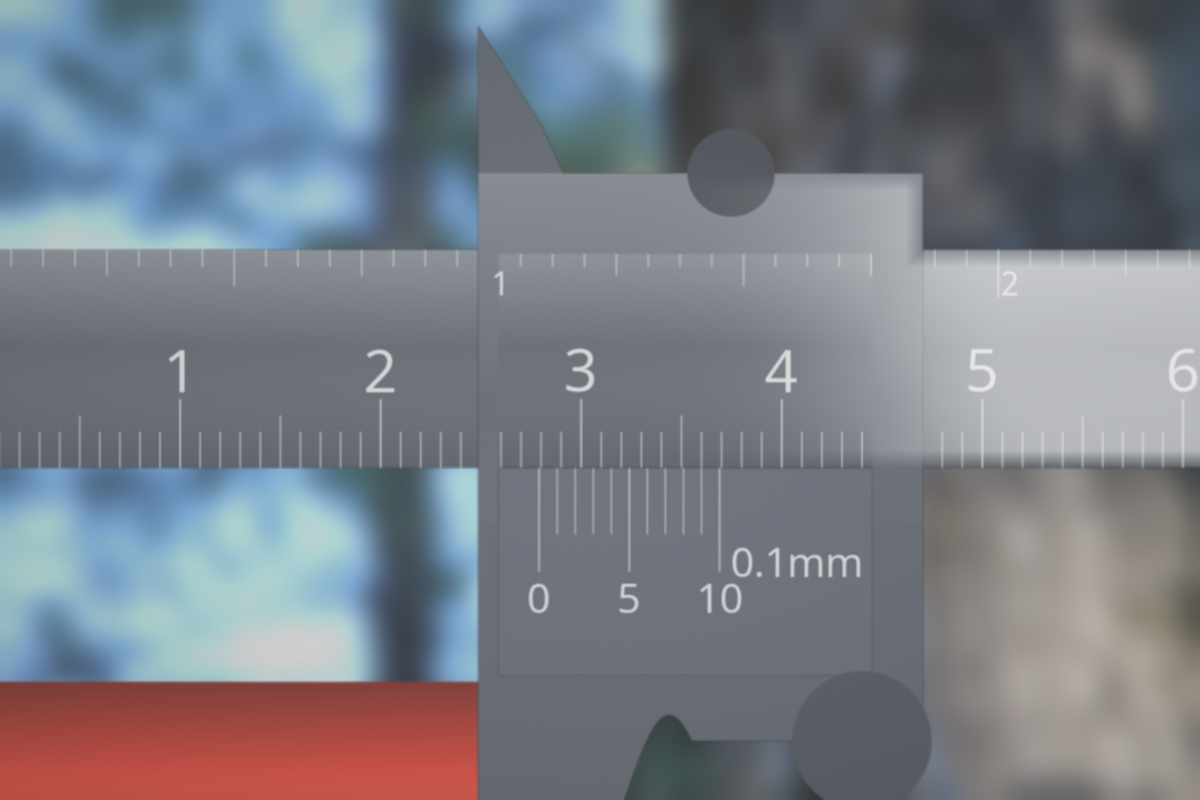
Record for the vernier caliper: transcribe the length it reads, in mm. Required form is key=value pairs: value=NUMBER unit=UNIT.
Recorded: value=27.9 unit=mm
